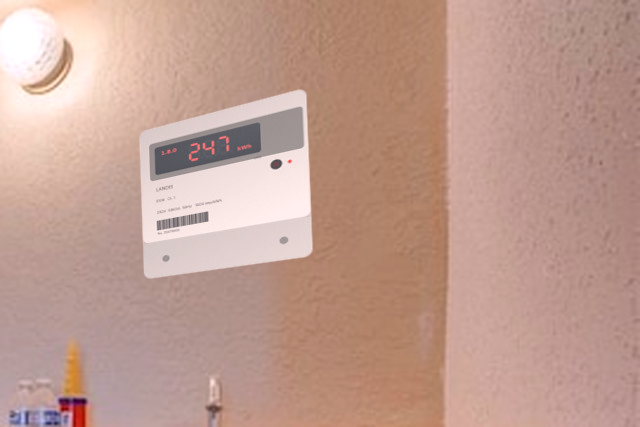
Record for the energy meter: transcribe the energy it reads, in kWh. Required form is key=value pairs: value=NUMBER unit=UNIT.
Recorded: value=247 unit=kWh
